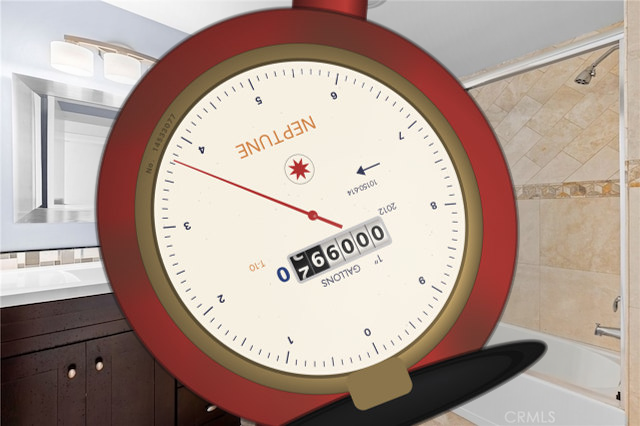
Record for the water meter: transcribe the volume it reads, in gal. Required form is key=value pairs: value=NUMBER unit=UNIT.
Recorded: value=9923.7 unit=gal
